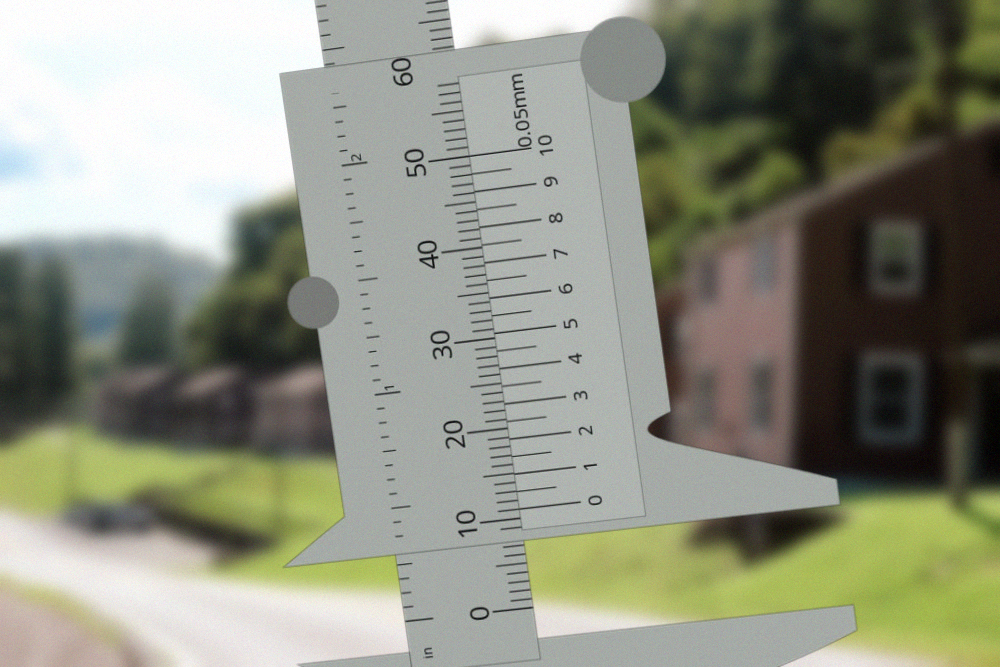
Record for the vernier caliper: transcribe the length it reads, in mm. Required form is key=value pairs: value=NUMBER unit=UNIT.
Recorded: value=11.0 unit=mm
